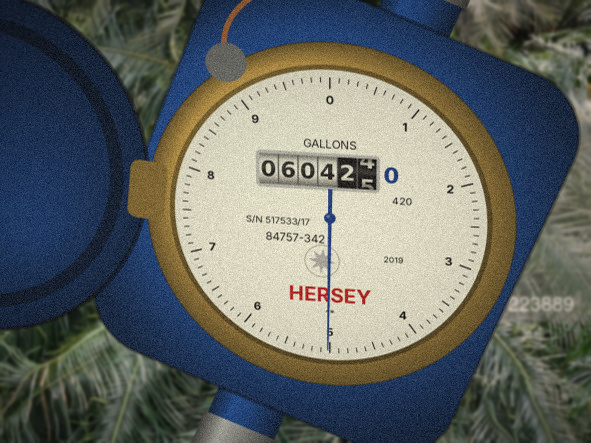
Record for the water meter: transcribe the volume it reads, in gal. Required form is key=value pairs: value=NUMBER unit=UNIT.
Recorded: value=604245.0 unit=gal
